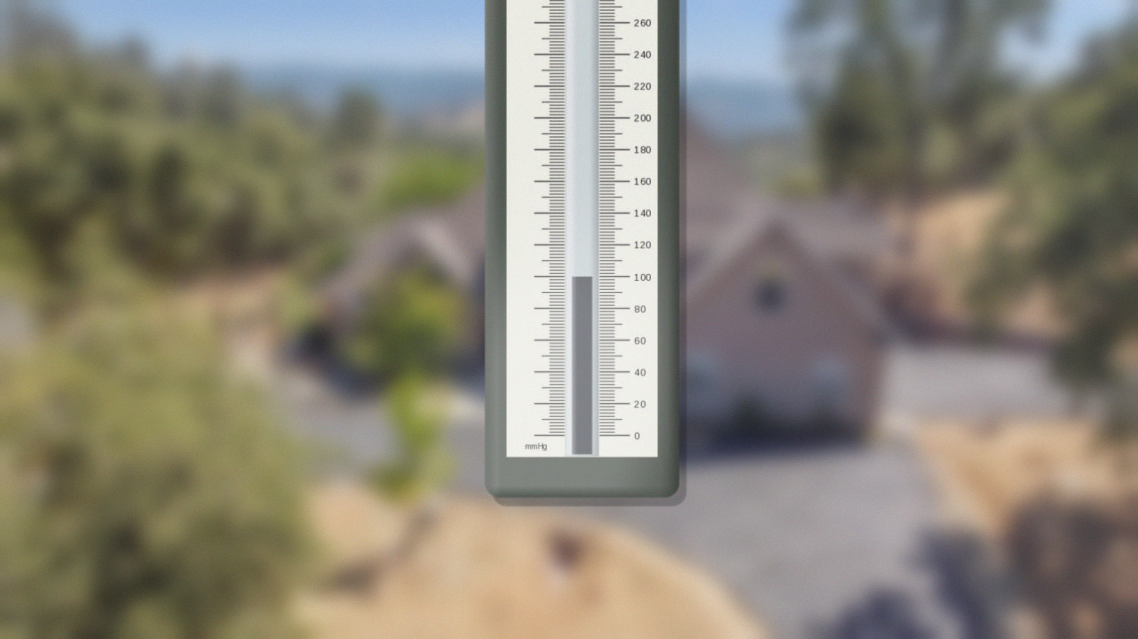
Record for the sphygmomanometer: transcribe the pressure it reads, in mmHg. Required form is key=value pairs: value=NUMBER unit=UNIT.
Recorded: value=100 unit=mmHg
